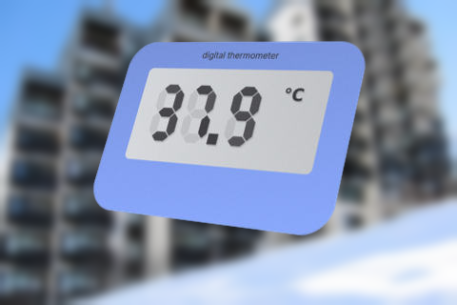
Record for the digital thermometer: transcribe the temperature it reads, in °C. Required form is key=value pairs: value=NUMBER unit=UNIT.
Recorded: value=37.9 unit=°C
